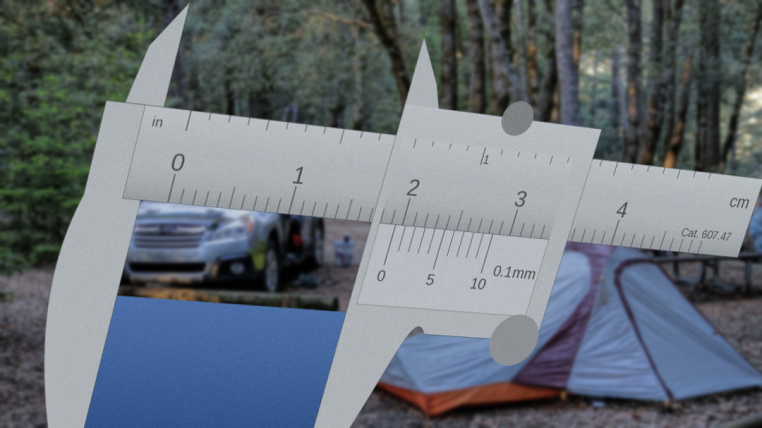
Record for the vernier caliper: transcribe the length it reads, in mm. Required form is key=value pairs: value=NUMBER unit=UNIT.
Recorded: value=19.4 unit=mm
